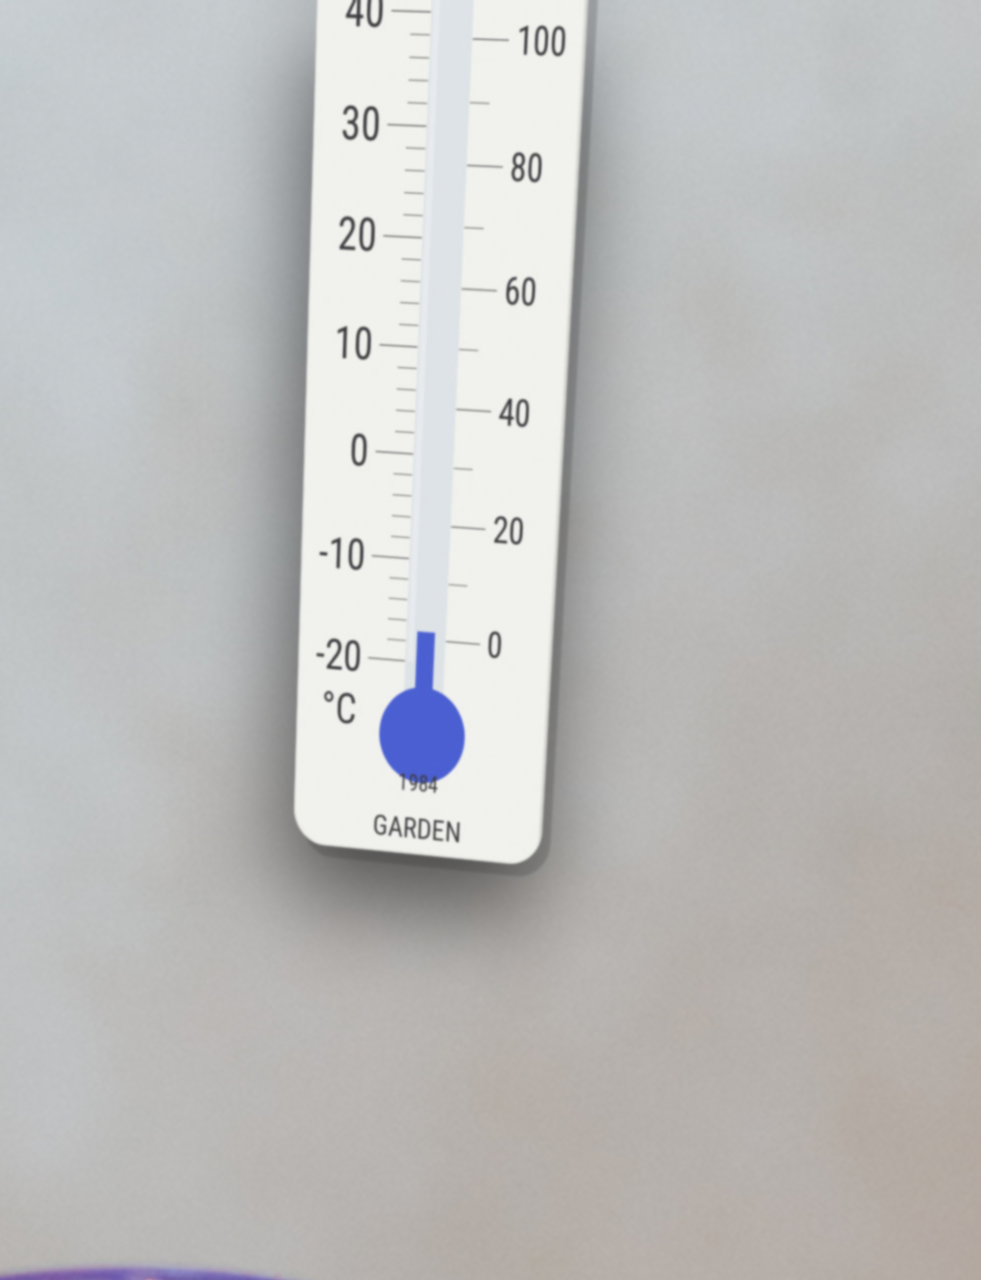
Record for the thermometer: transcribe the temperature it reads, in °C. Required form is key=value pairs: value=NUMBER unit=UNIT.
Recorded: value=-17 unit=°C
